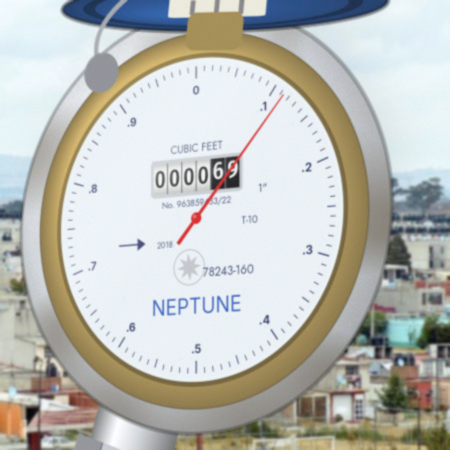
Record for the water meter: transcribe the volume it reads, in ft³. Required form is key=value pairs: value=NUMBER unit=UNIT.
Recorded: value=69.11 unit=ft³
